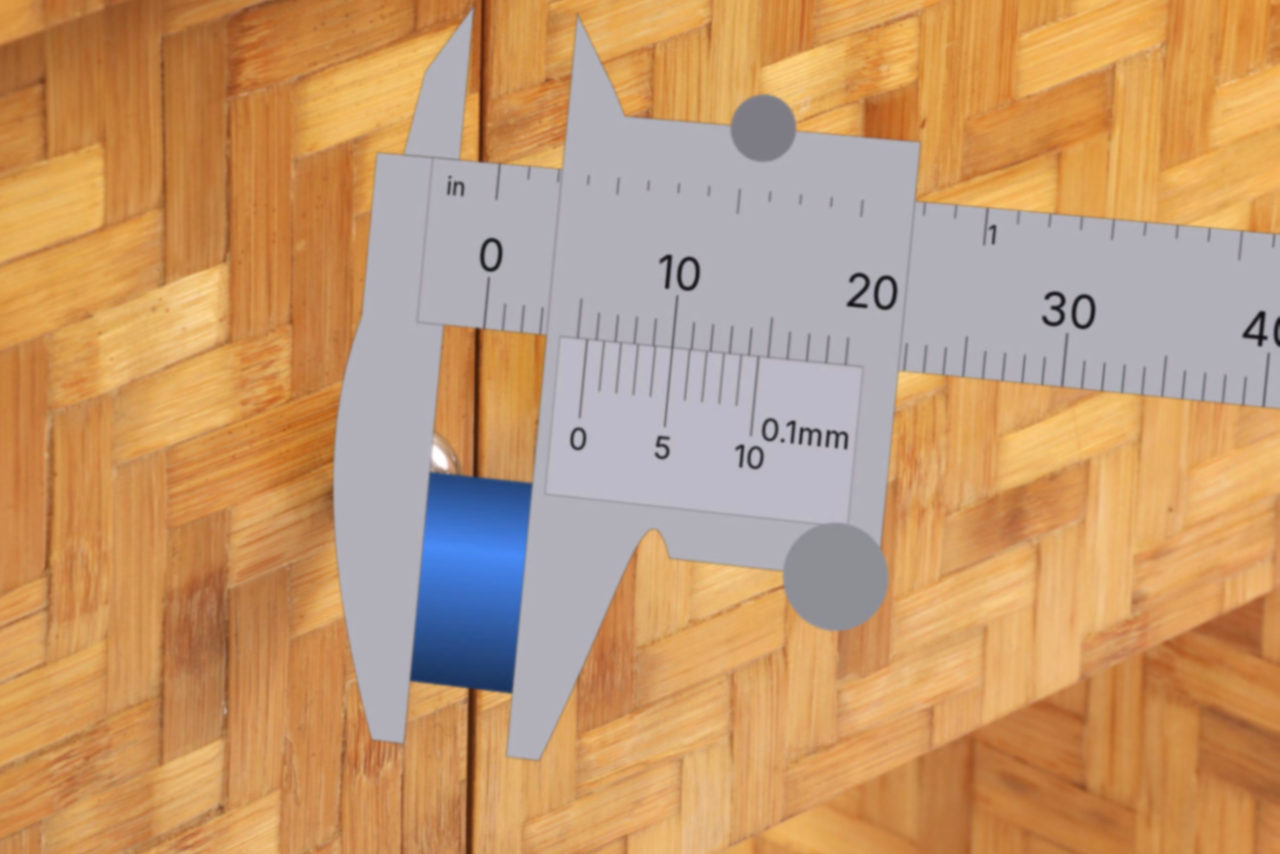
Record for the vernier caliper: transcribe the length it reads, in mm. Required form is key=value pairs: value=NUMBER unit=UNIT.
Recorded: value=5.5 unit=mm
